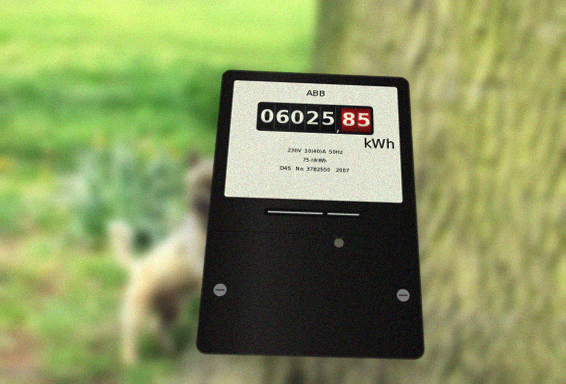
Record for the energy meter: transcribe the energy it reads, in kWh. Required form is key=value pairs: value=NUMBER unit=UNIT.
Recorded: value=6025.85 unit=kWh
